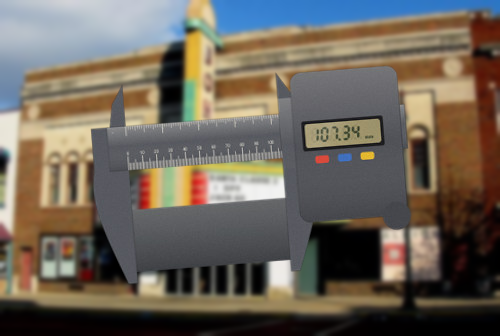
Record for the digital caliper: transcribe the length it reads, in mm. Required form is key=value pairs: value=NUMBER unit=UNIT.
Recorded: value=107.34 unit=mm
